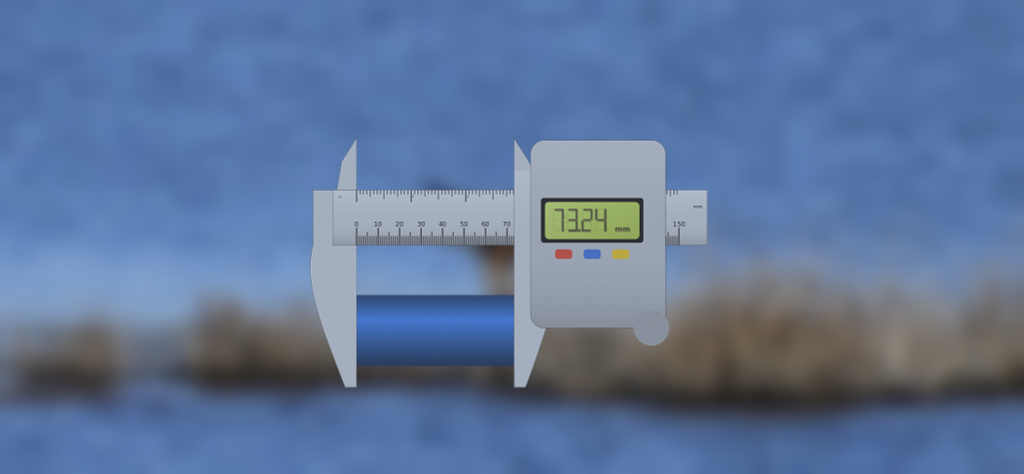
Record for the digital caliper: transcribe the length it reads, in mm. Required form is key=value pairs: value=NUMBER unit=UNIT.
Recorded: value=73.24 unit=mm
